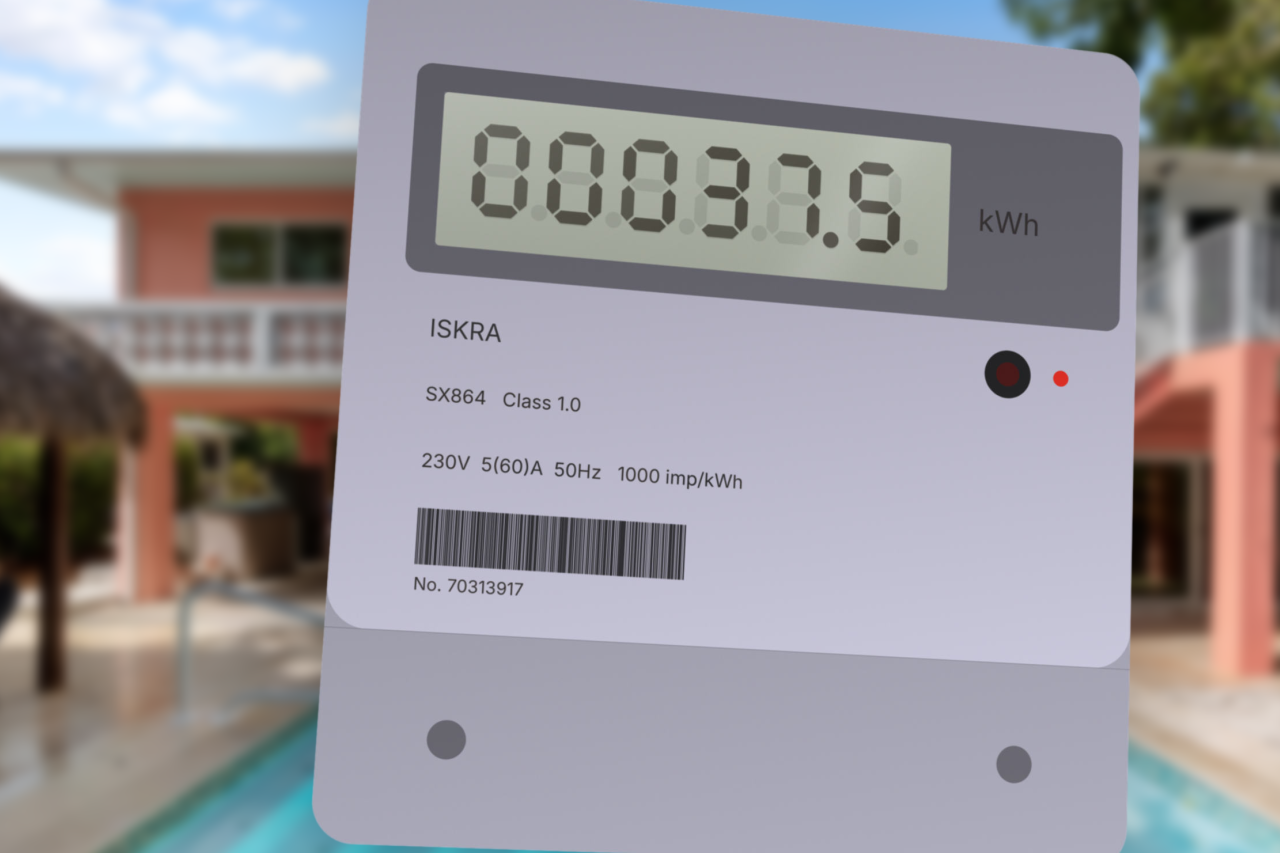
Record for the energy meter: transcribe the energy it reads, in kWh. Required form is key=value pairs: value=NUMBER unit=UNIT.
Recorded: value=37.5 unit=kWh
